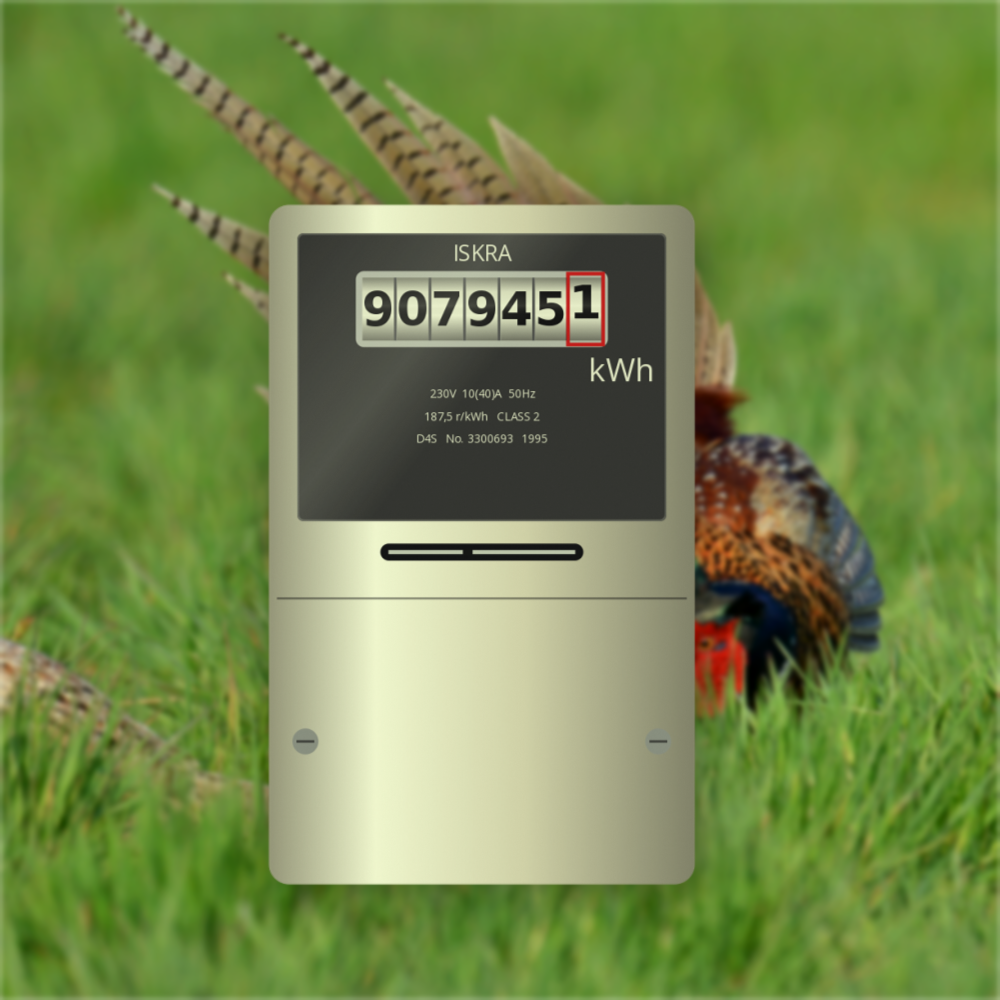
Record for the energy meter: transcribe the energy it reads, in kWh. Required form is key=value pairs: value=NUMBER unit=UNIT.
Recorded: value=907945.1 unit=kWh
